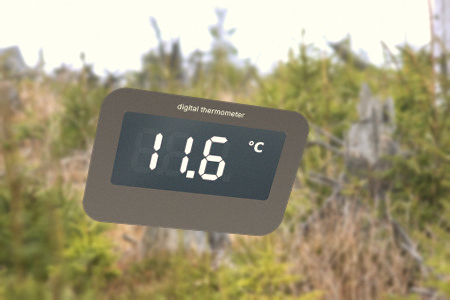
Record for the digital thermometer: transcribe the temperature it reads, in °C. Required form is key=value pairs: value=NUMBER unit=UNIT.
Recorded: value=11.6 unit=°C
